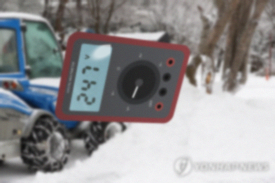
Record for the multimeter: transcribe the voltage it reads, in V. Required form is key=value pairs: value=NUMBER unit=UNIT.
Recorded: value=247 unit=V
